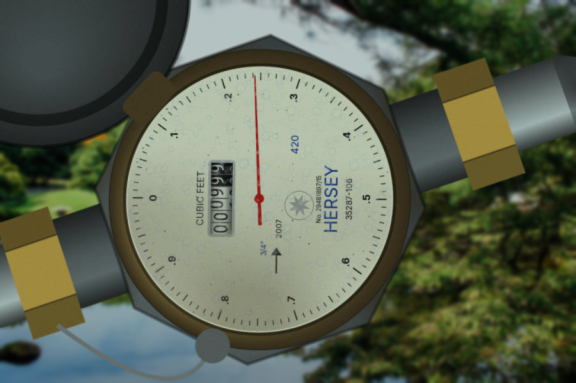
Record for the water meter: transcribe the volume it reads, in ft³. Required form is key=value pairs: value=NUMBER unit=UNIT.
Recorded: value=999.24 unit=ft³
